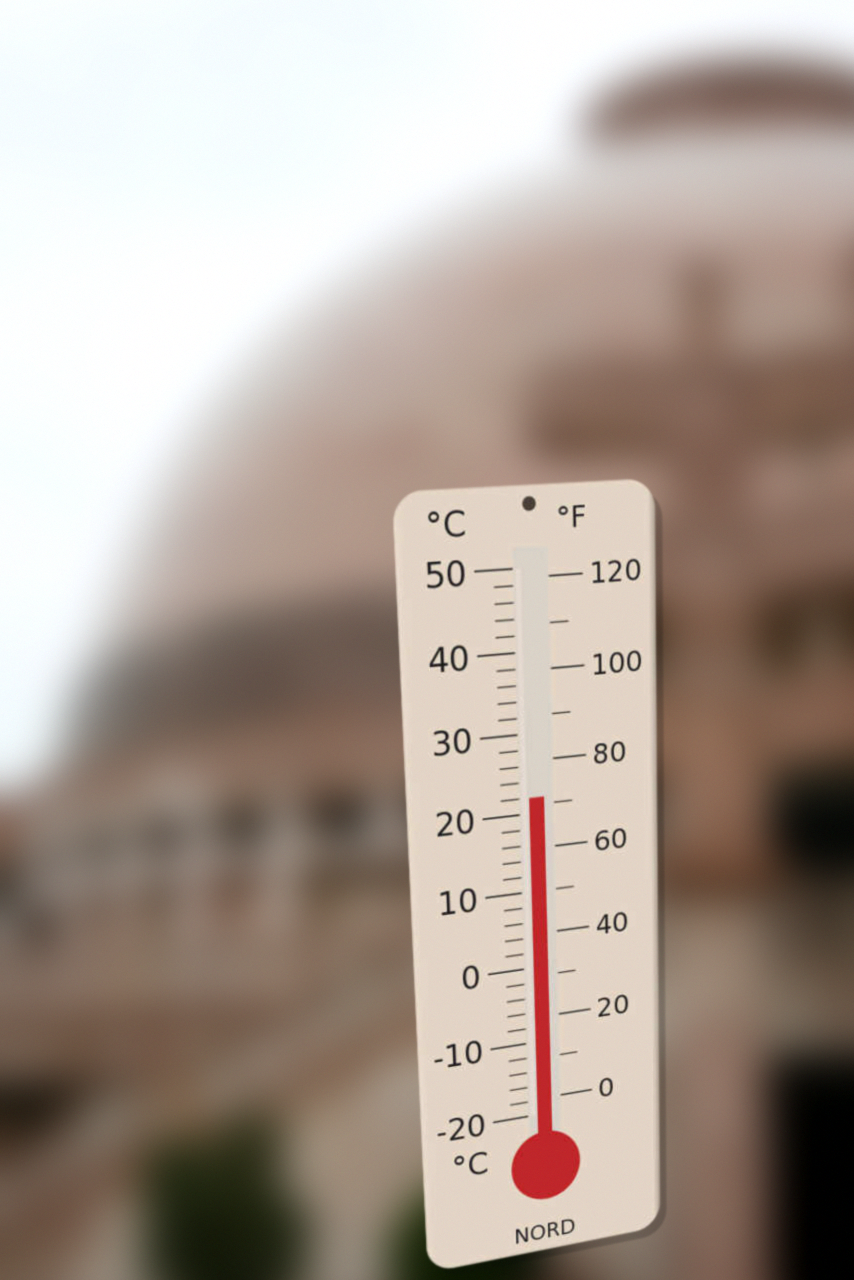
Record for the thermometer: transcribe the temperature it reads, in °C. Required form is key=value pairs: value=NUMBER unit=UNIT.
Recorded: value=22 unit=°C
